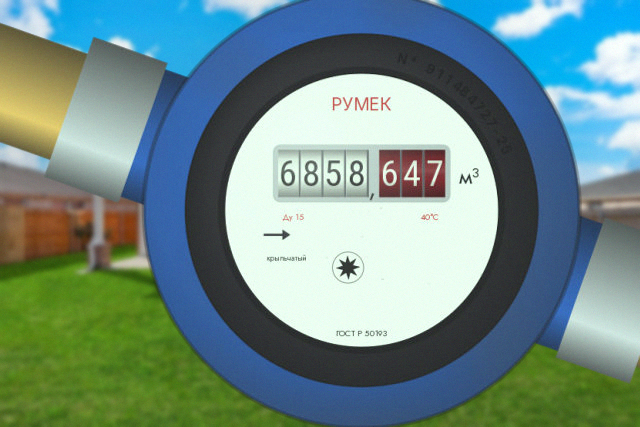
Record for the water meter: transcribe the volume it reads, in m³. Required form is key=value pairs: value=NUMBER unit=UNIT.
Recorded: value=6858.647 unit=m³
